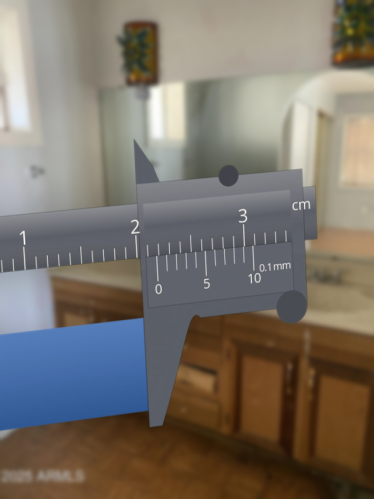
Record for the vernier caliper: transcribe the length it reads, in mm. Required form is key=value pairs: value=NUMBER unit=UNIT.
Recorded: value=21.8 unit=mm
